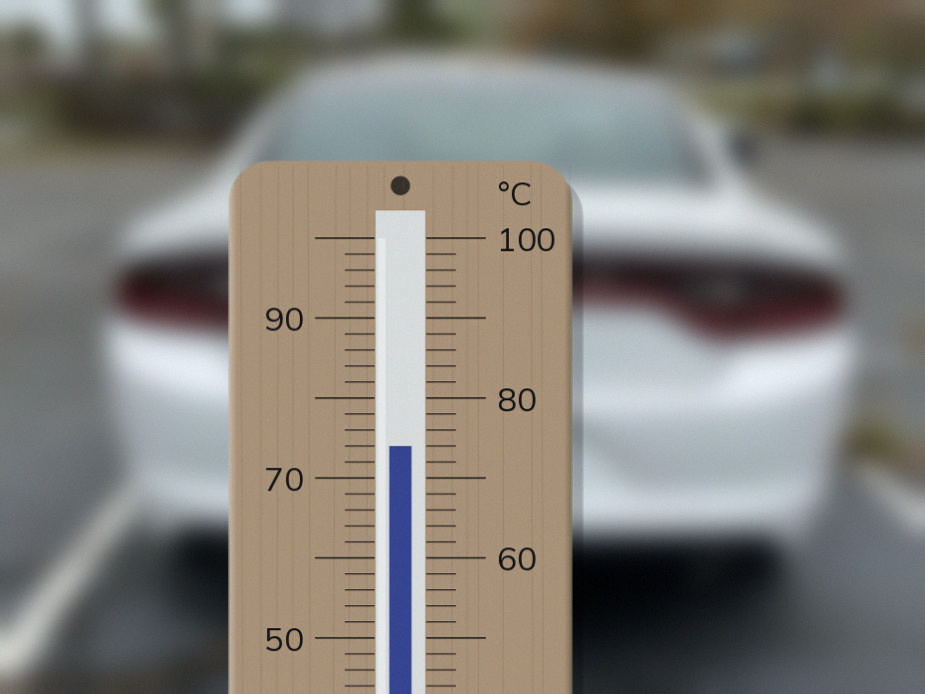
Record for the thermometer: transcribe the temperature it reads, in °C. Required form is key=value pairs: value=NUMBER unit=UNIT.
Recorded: value=74 unit=°C
